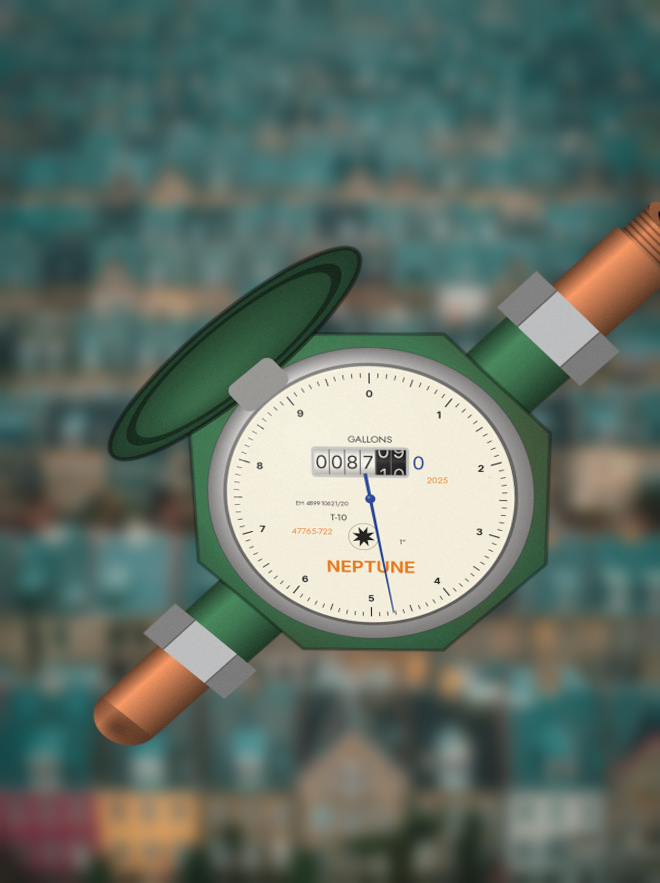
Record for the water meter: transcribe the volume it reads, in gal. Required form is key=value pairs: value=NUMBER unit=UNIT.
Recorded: value=87094.7 unit=gal
